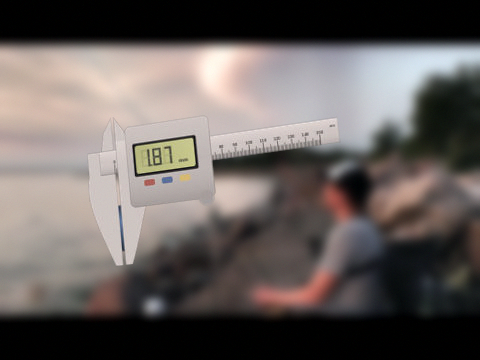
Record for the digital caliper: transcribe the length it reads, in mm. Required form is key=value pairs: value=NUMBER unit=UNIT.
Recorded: value=1.87 unit=mm
